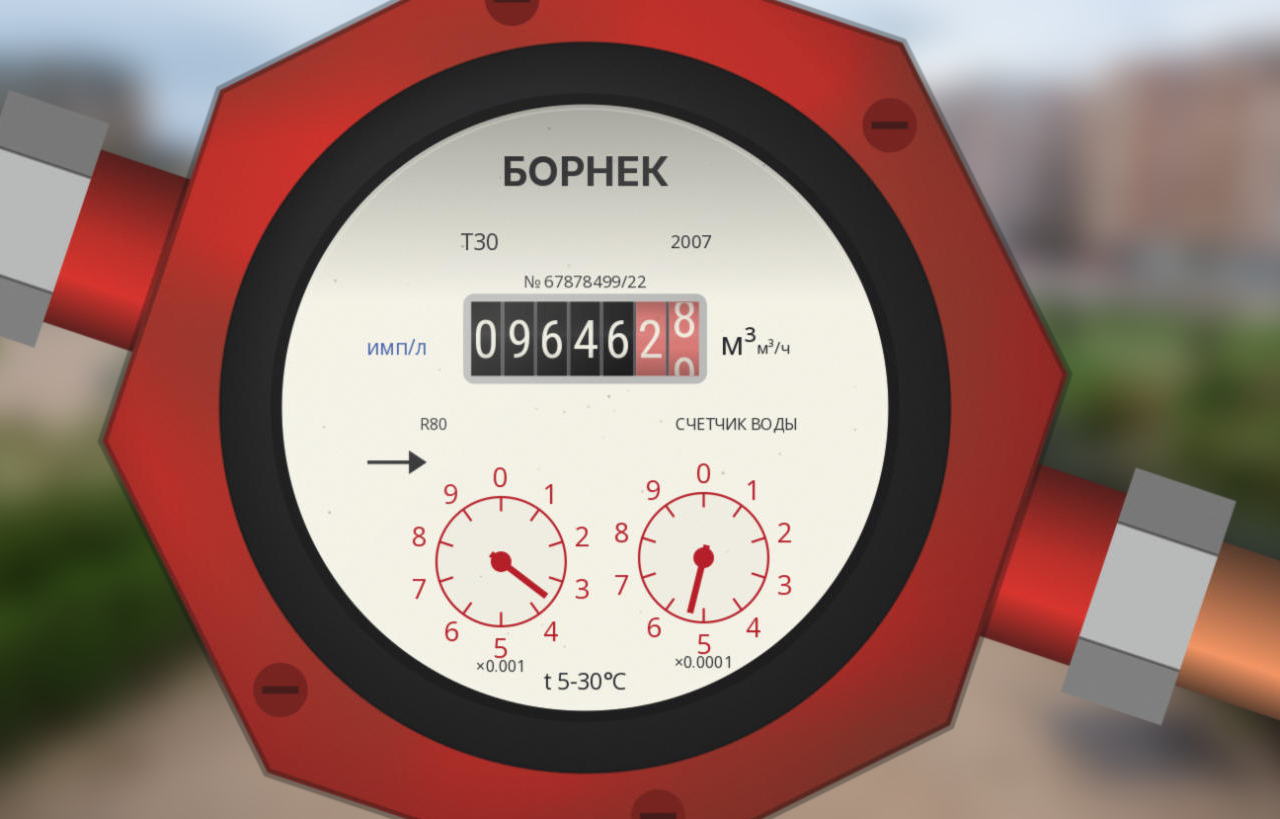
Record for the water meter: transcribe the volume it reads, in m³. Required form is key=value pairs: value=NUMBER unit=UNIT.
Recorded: value=9646.2835 unit=m³
